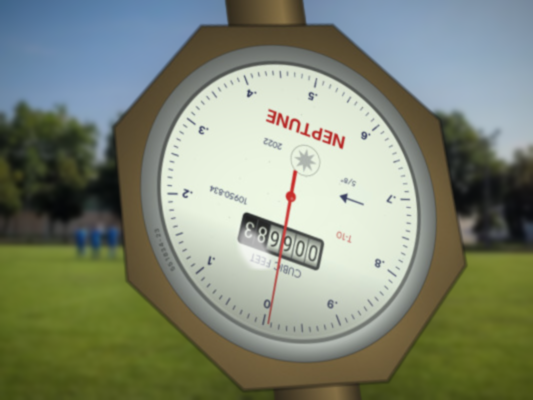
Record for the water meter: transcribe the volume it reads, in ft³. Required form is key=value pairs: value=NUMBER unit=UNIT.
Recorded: value=6682.99 unit=ft³
